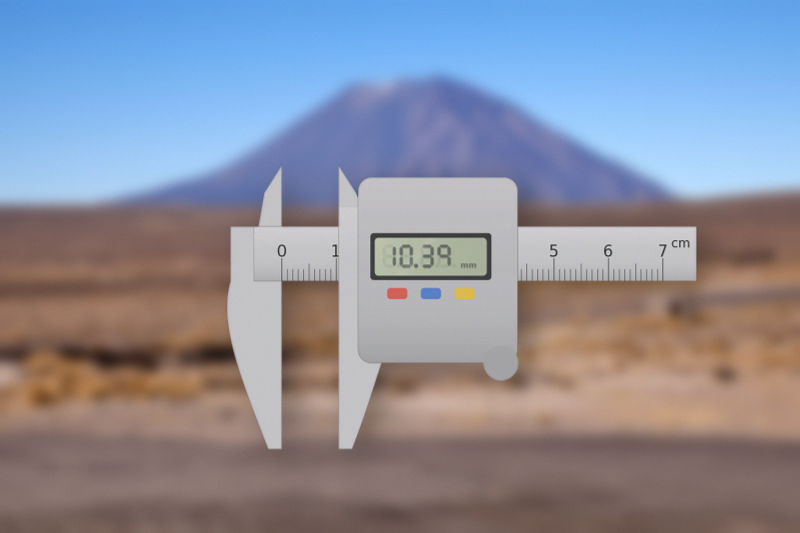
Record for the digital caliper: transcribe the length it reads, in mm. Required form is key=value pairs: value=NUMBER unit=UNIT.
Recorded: value=10.39 unit=mm
